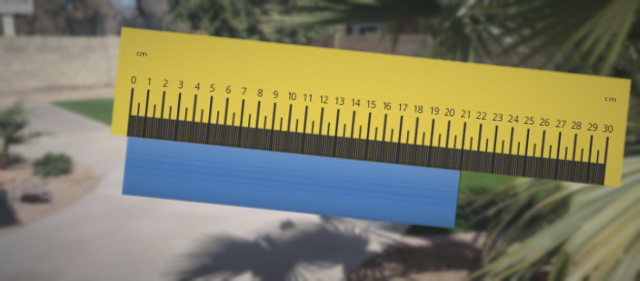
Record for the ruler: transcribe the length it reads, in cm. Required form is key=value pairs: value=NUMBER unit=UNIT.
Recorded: value=21 unit=cm
